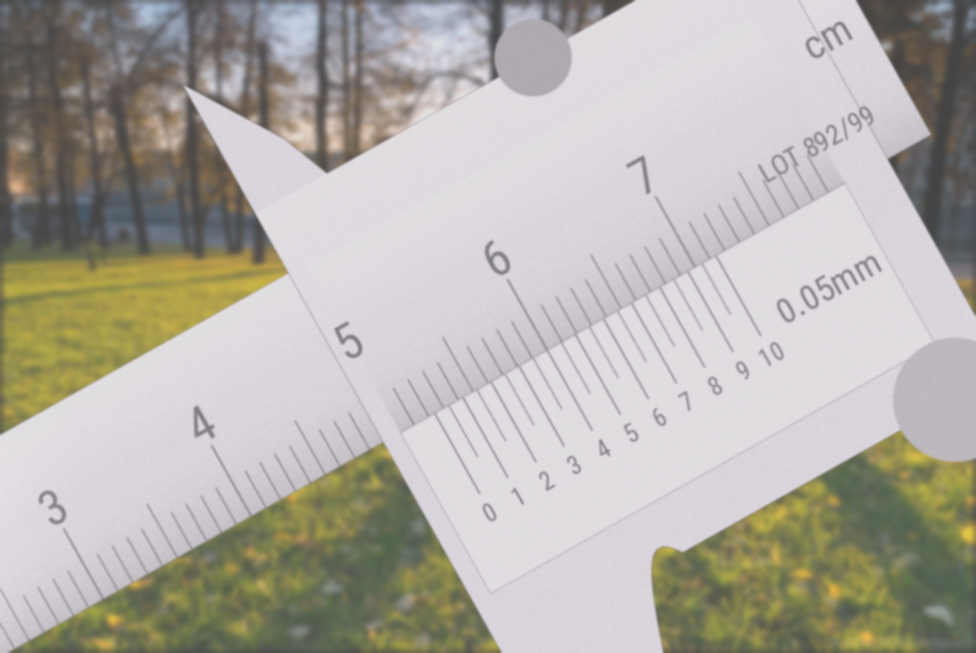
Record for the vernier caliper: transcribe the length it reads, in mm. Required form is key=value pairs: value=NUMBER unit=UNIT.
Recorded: value=52.4 unit=mm
